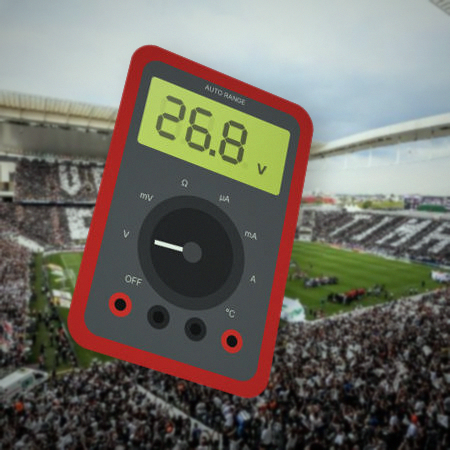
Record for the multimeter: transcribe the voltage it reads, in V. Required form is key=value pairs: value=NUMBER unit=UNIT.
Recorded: value=26.8 unit=V
